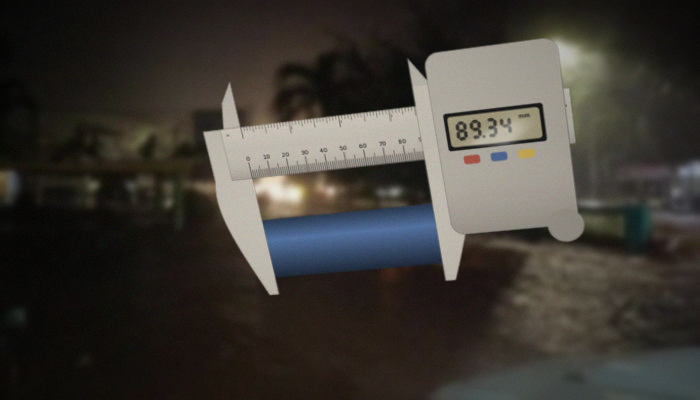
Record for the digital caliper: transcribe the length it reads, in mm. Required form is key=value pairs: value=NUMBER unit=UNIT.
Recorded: value=89.34 unit=mm
